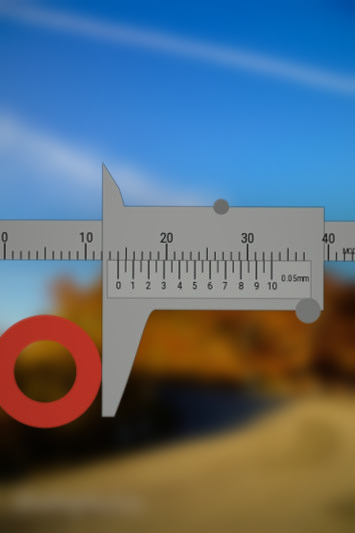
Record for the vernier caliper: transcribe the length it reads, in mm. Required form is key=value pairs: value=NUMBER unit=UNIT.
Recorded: value=14.0 unit=mm
